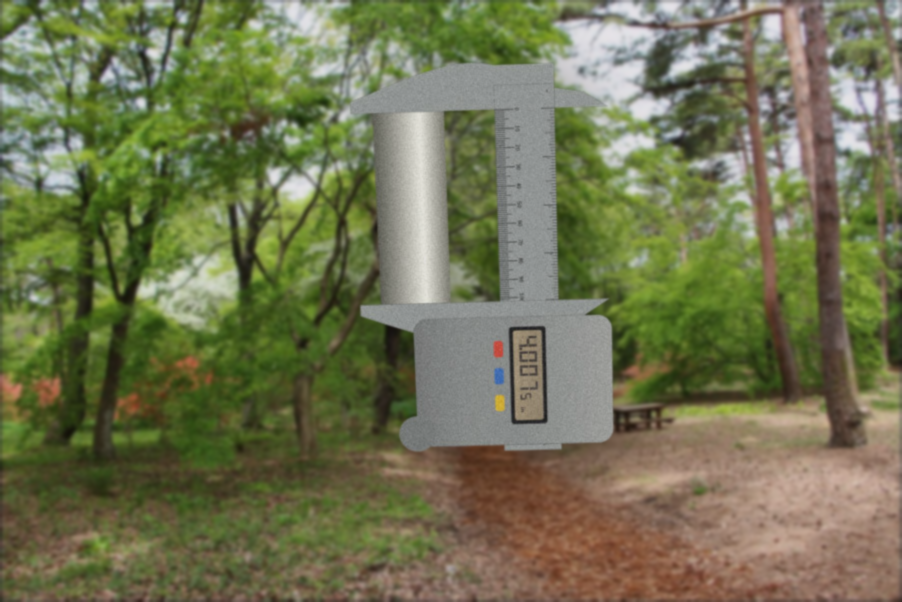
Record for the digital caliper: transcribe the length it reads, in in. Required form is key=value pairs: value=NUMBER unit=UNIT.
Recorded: value=4.0075 unit=in
